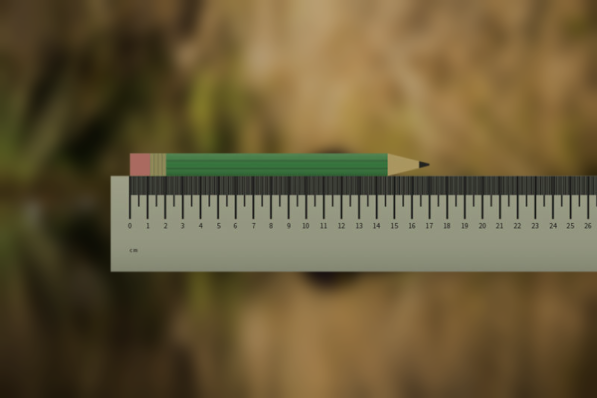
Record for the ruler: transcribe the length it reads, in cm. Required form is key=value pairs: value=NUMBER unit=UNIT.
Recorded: value=17 unit=cm
